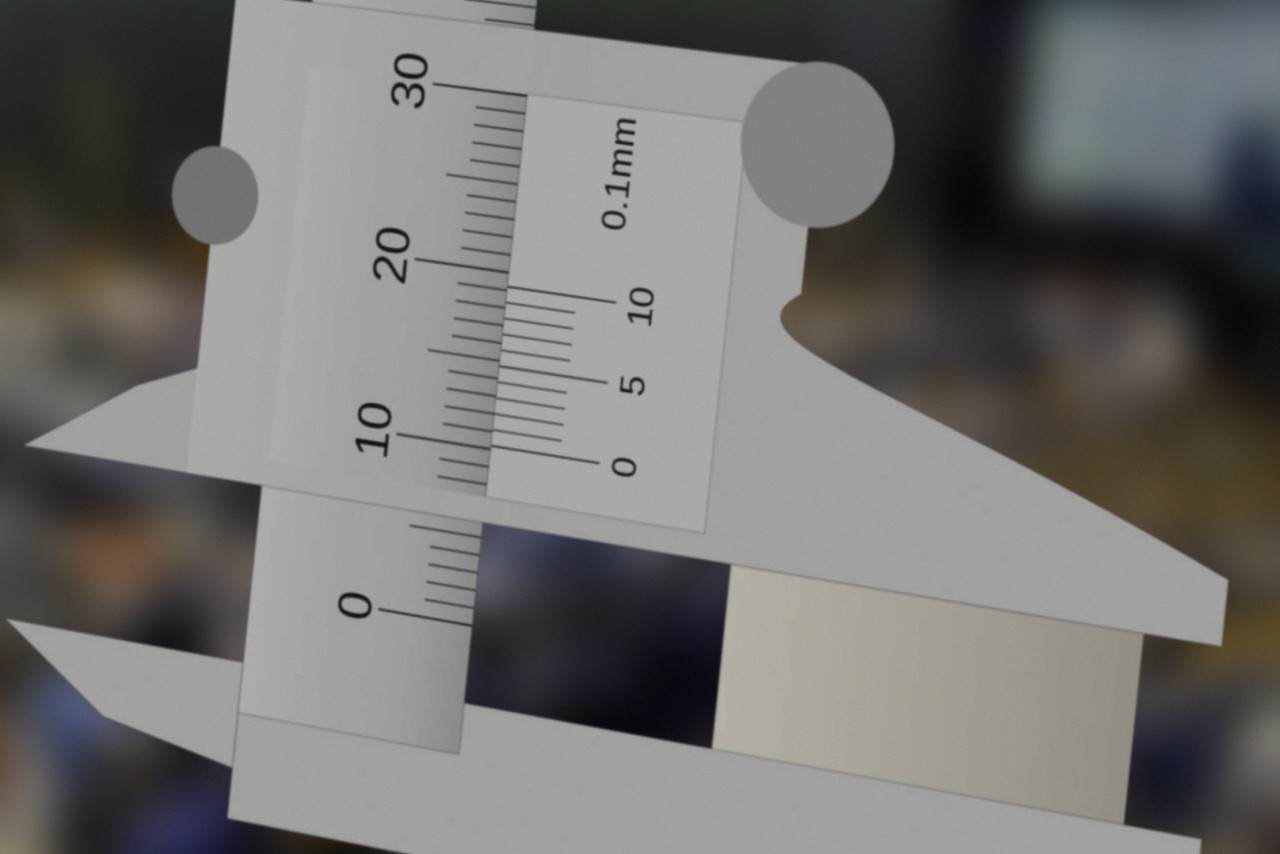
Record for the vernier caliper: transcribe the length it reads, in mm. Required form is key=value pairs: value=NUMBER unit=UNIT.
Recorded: value=10.2 unit=mm
